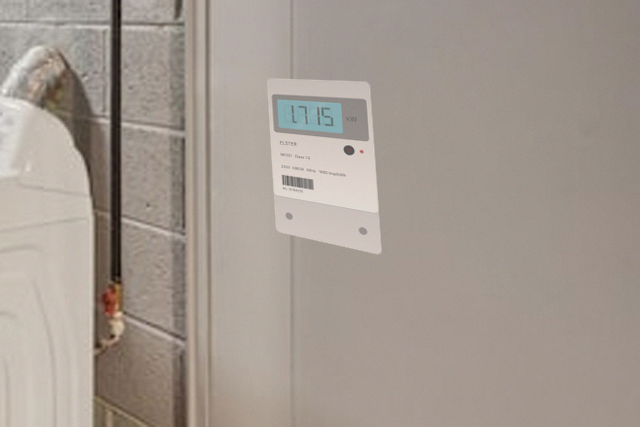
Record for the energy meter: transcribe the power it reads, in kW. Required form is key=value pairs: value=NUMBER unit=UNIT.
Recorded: value=1.715 unit=kW
